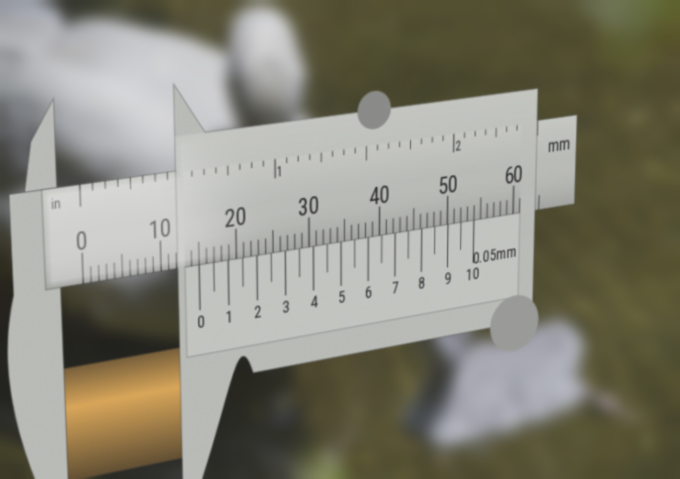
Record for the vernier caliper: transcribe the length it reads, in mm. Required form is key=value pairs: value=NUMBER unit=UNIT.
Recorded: value=15.0 unit=mm
